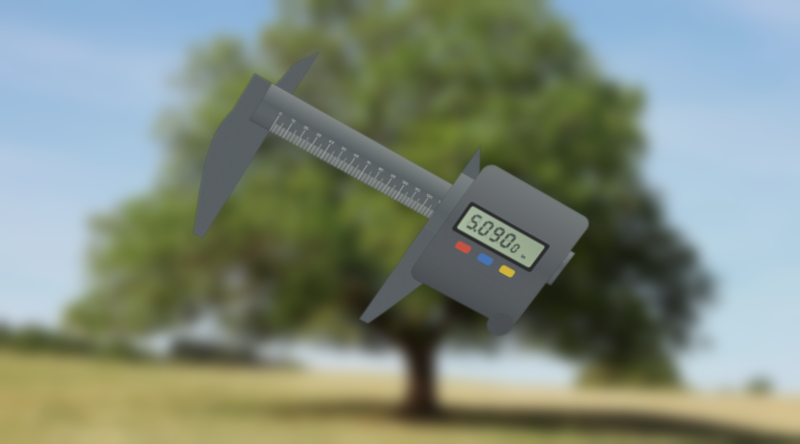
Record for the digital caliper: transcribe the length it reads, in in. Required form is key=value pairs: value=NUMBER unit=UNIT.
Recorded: value=5.0900 unit=in
